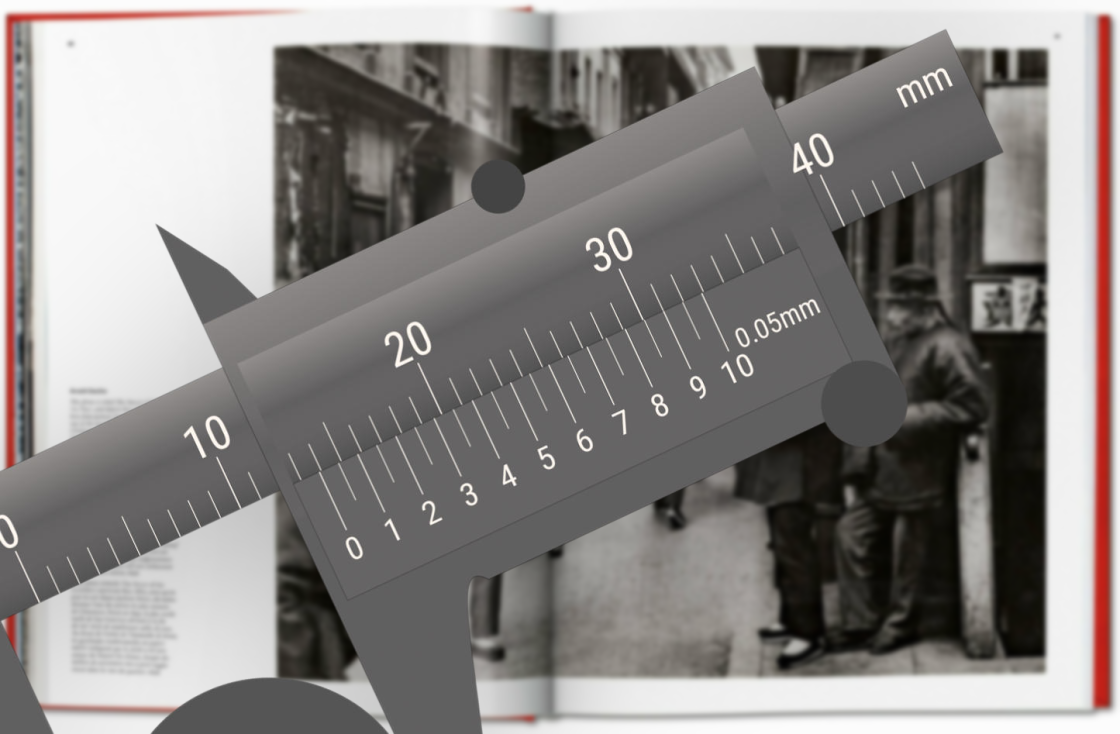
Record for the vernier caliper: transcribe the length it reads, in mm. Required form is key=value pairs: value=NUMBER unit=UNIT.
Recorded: value=13.90 unit=mm
